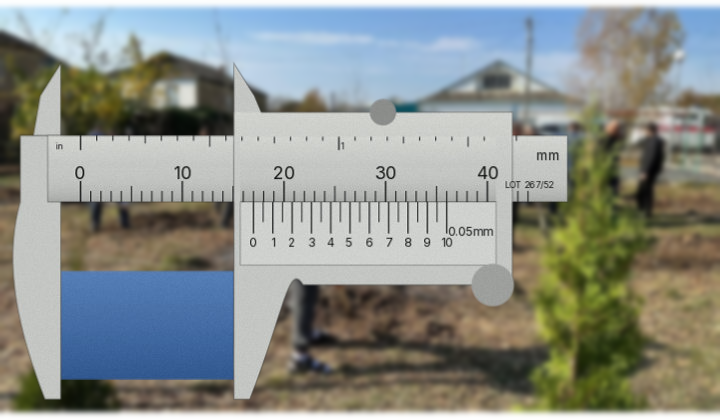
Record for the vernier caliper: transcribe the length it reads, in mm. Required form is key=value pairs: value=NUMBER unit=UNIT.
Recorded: value=17.0 unit=mm
